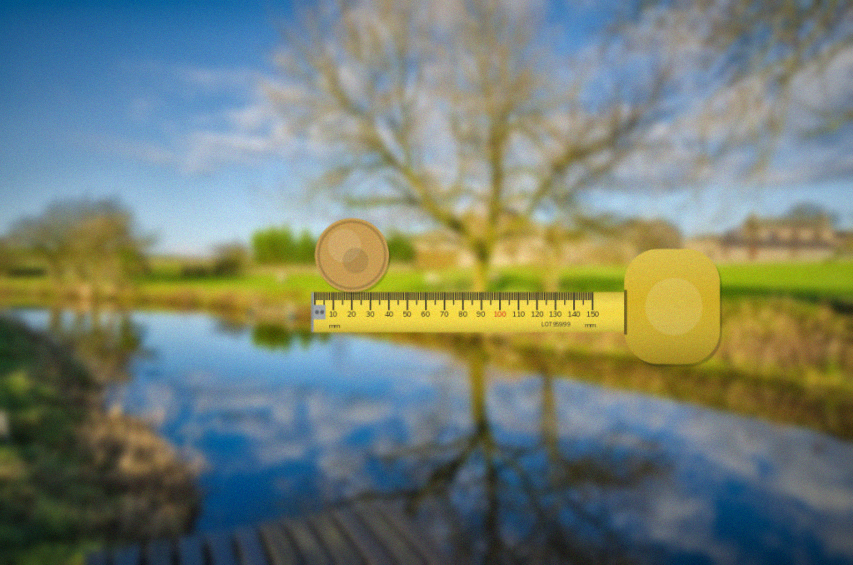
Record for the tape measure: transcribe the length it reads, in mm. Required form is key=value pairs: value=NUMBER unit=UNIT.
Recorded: value=40 unit=mm
